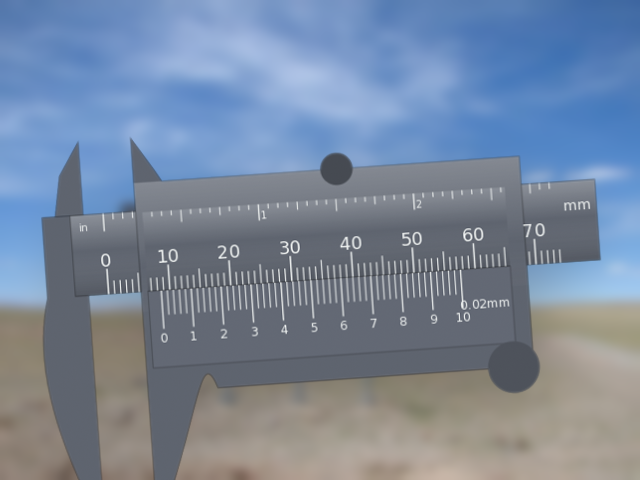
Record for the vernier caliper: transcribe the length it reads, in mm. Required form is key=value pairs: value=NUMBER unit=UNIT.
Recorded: value=8.6 unit=mm
